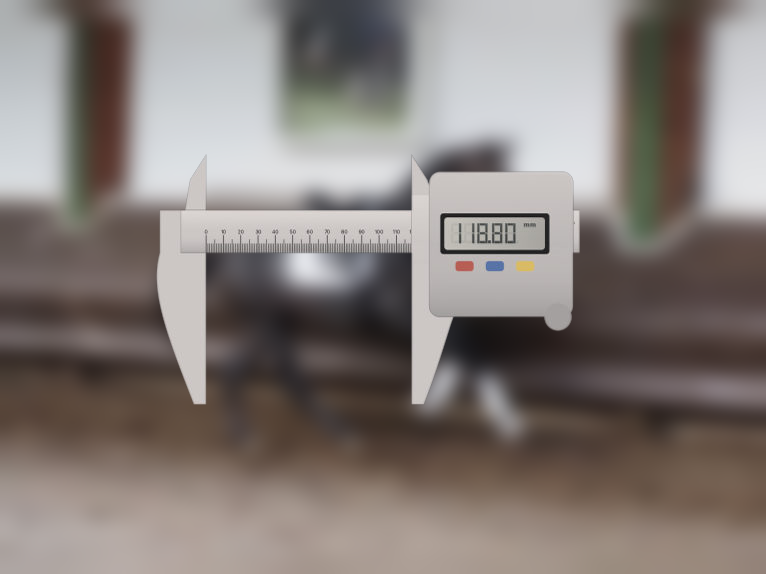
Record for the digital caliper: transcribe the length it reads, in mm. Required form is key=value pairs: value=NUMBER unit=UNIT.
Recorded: value=118.80 unit=mm
